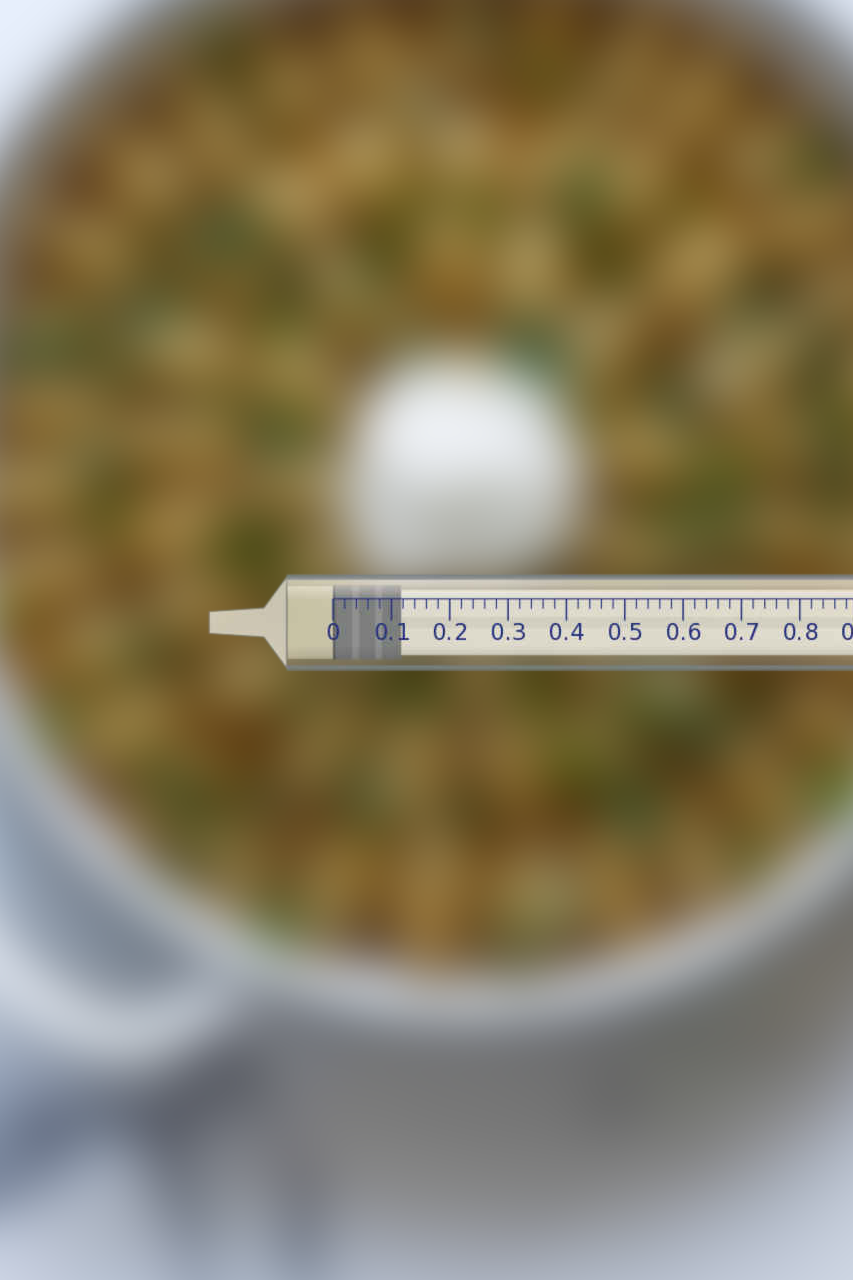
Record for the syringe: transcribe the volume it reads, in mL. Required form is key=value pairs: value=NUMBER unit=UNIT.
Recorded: value=0 unit=mL
